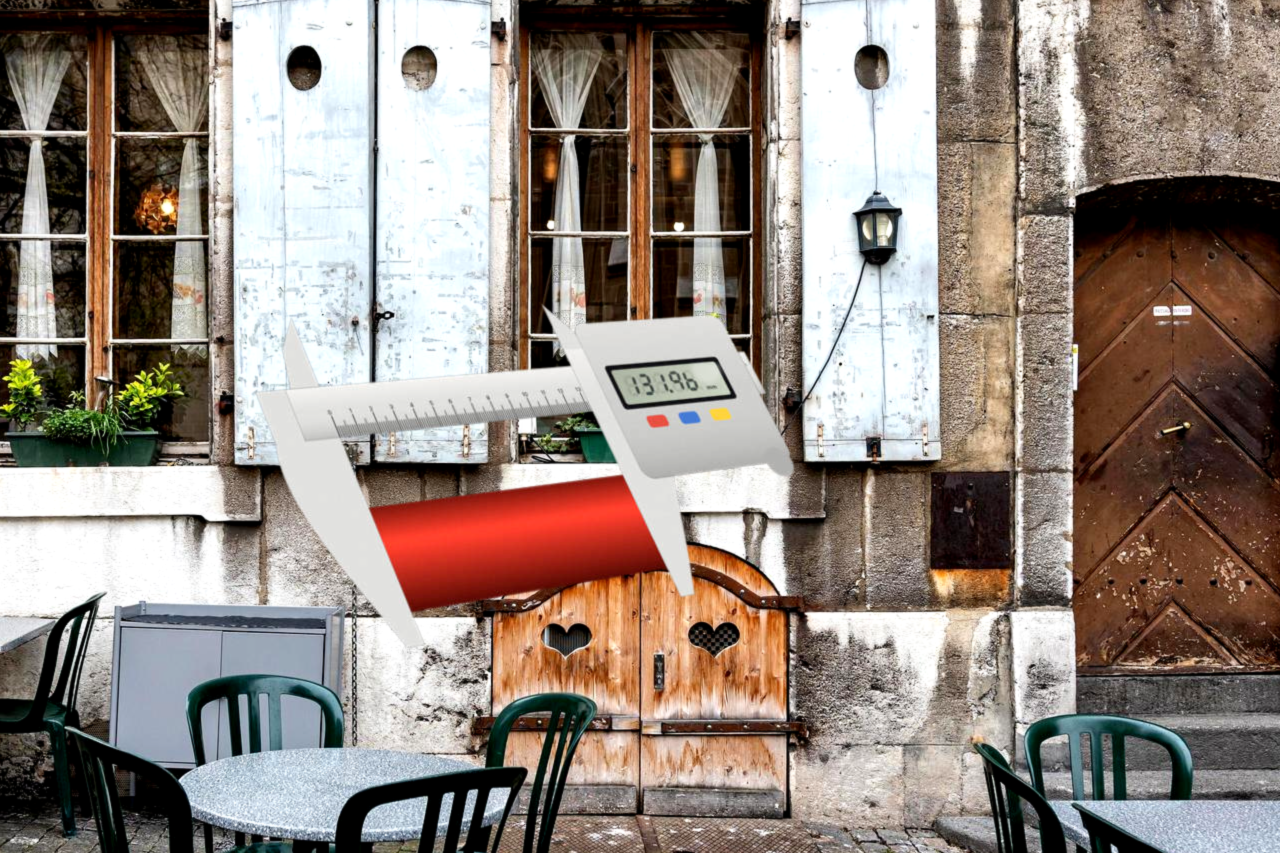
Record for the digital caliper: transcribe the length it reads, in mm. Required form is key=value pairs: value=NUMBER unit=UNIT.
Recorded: value=131.96 unit=mm
